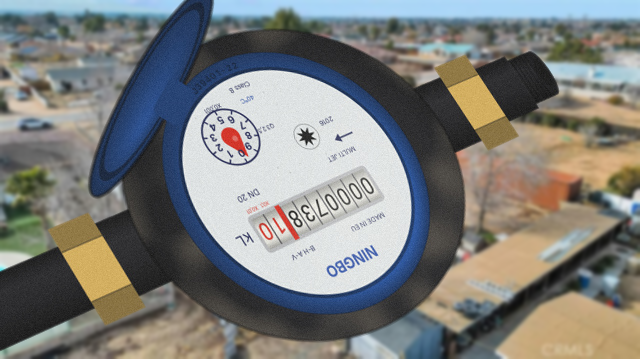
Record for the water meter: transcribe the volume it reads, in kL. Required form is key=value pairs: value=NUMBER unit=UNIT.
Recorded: value=738.099 unit=kL
